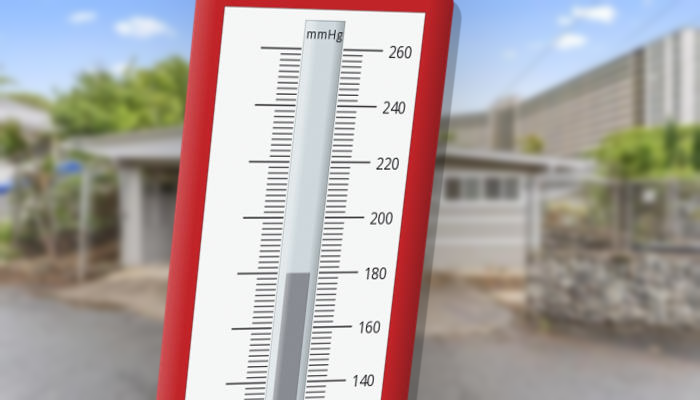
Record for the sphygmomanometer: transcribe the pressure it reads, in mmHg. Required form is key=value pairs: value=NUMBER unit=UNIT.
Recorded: value=180 unit=mmHg
